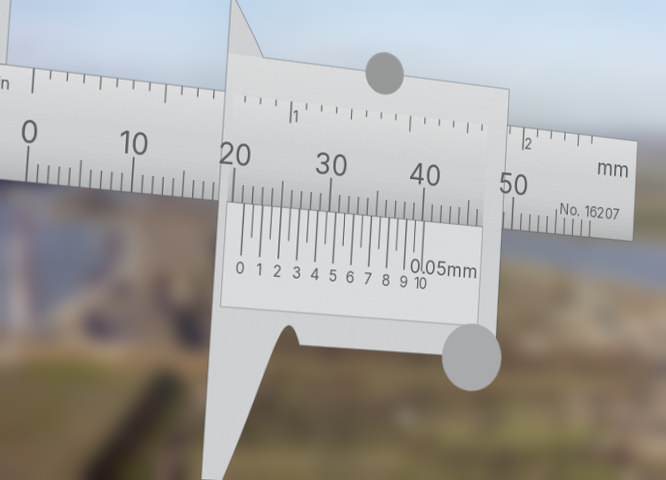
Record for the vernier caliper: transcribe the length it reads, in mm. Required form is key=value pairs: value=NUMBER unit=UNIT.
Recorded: value=21.2 unit=mm
